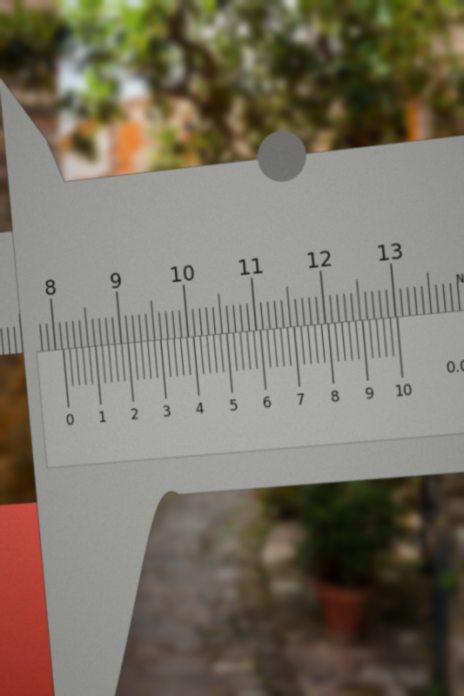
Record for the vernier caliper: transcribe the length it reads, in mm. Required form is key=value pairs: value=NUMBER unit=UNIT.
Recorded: value=81.2 unit=mm
